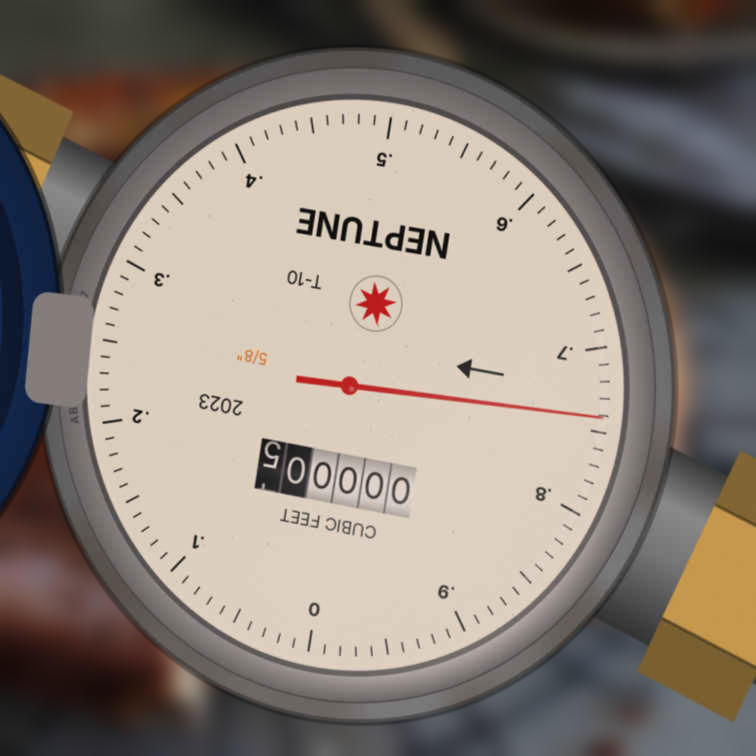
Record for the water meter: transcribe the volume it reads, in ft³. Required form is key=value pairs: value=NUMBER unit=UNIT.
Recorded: value=4.74 unit=ft³
